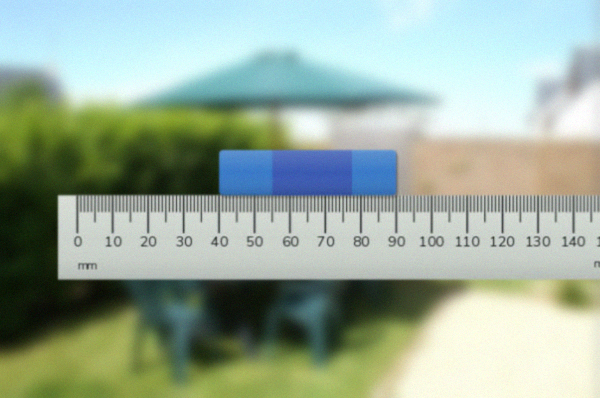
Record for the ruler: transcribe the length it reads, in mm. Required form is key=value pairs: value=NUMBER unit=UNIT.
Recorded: value=50 unit=mm
